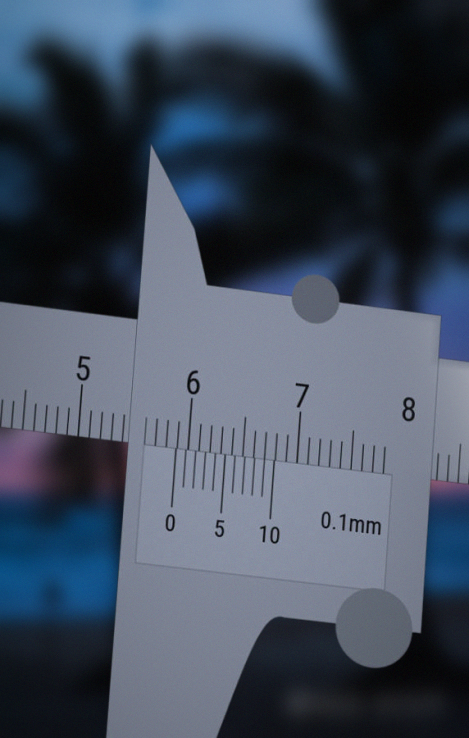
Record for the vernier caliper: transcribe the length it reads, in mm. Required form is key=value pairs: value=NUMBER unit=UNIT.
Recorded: value=58.9 unit=mm
